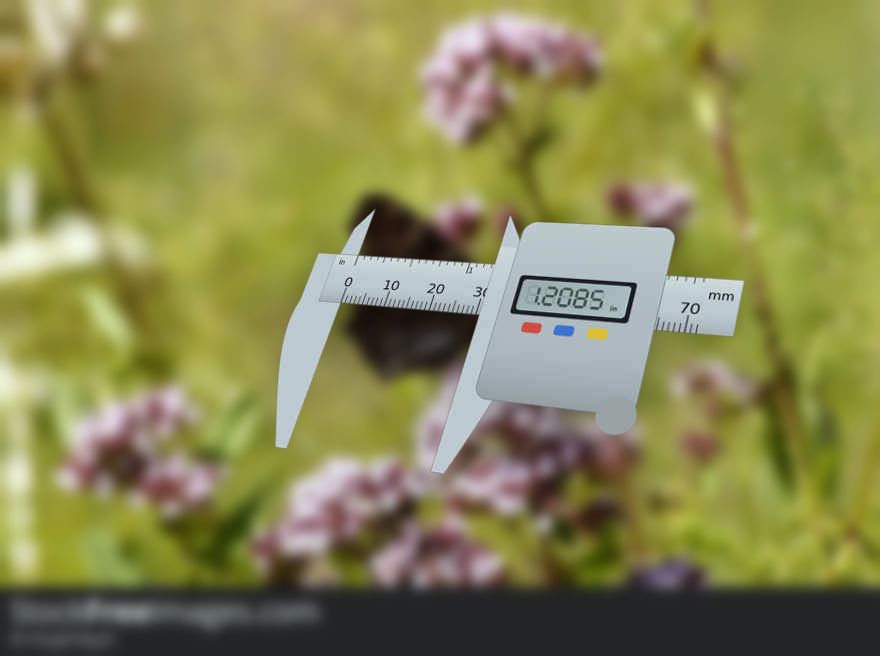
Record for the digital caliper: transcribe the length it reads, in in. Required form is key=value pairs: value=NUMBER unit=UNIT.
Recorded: value=1.2085 unit=in
